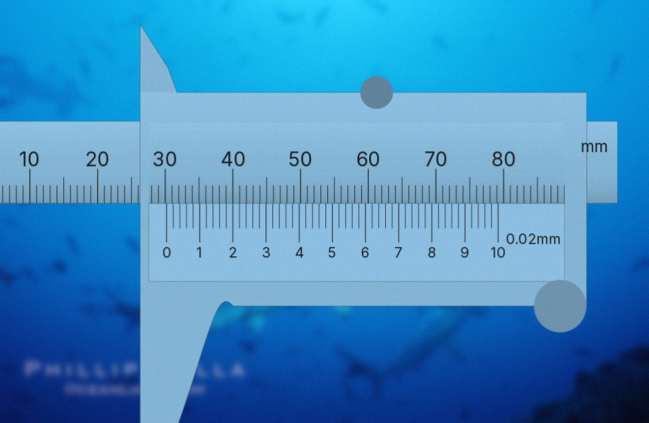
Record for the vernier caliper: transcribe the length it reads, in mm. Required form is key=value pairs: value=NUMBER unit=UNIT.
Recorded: value=30.2 unit=mm
